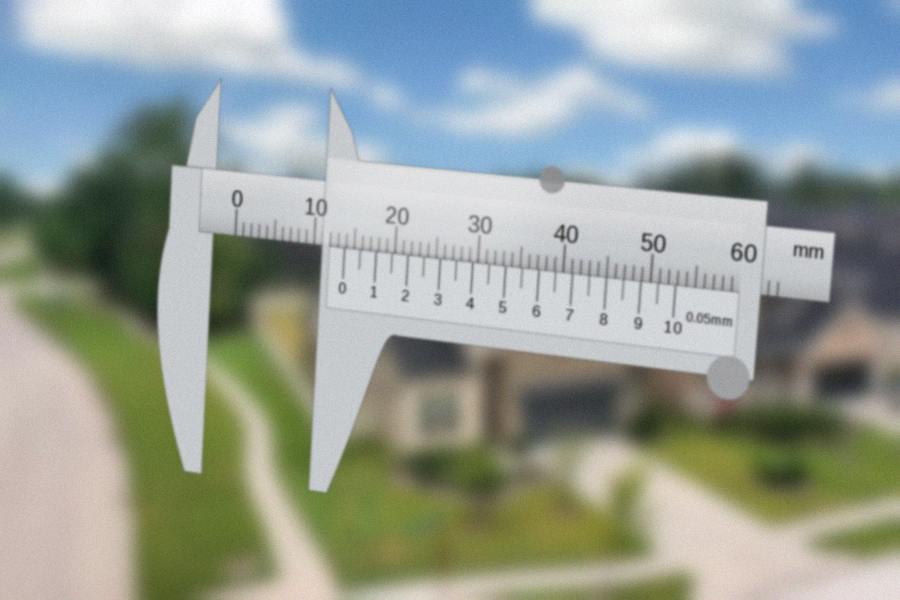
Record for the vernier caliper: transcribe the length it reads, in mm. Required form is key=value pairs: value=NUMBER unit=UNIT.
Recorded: value=13.8 unit=mm
